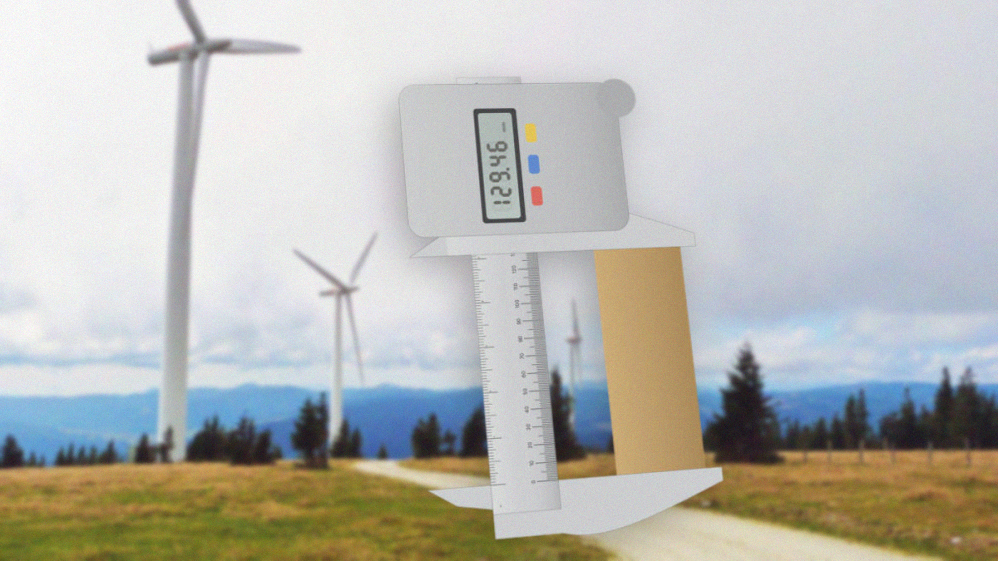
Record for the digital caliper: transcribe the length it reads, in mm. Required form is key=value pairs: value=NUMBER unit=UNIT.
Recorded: value=129.46 unit=mm
